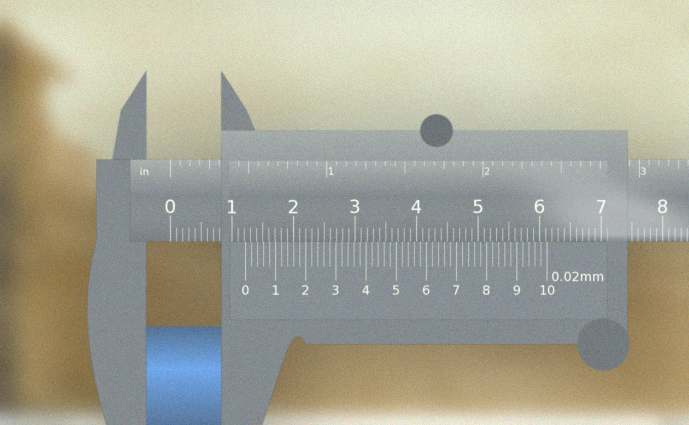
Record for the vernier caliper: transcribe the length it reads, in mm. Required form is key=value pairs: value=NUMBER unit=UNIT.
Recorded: value=12.2 unit=mm
